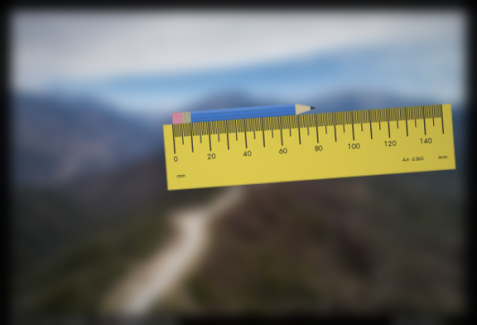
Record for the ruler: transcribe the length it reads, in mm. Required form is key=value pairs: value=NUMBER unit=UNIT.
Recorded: value=80 unit=mm
